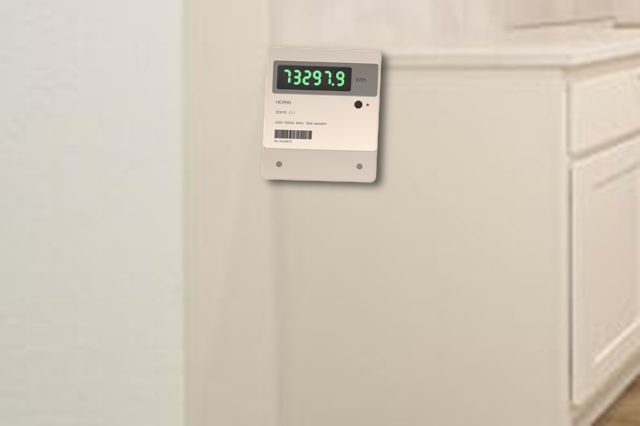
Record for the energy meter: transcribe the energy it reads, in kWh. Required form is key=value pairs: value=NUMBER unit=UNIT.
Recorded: value=73297.9 unit=kWh
